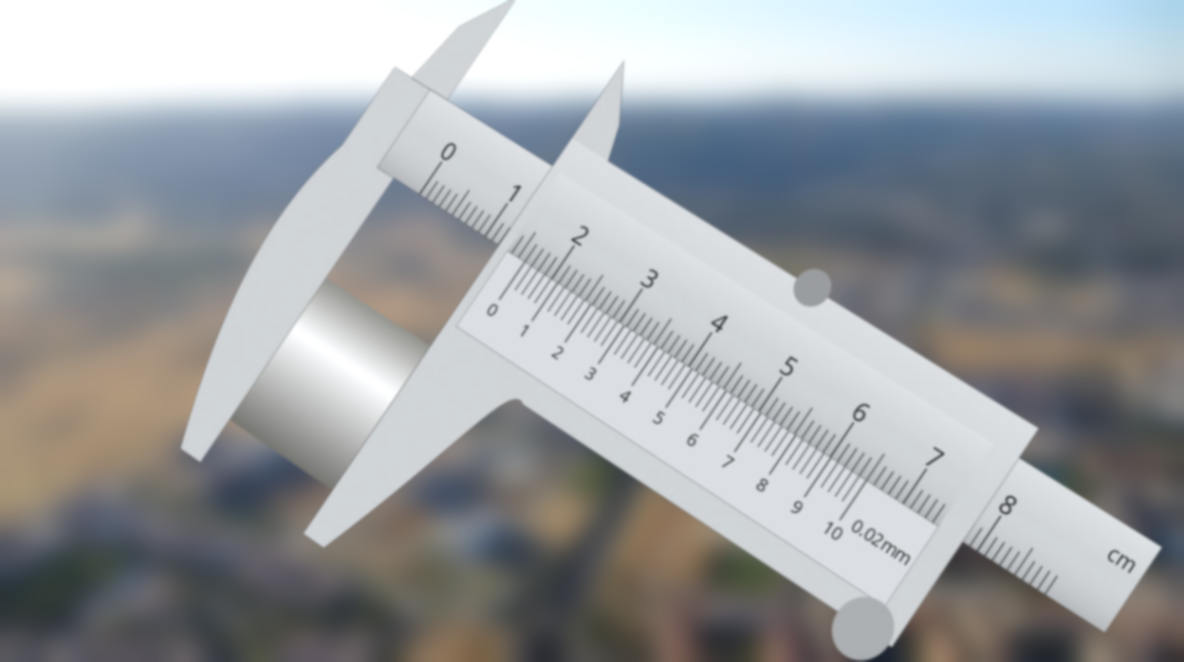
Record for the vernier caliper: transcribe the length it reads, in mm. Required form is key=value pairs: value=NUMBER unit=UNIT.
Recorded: value=16.0 unit=mm
